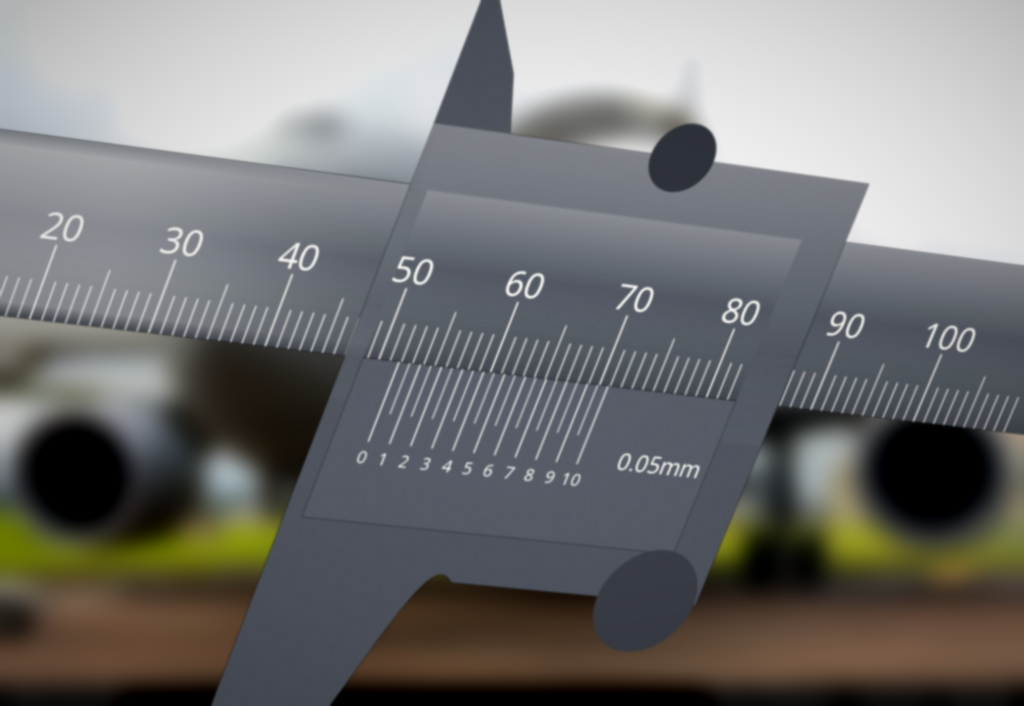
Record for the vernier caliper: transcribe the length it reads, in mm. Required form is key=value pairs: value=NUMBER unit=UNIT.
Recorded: value=51.8 unit=mm
